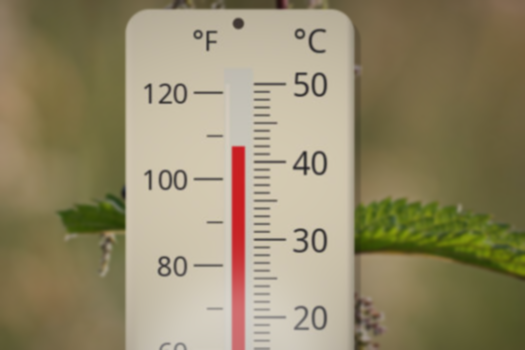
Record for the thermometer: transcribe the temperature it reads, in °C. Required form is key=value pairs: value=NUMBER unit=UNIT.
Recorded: value=42 unit=°C
